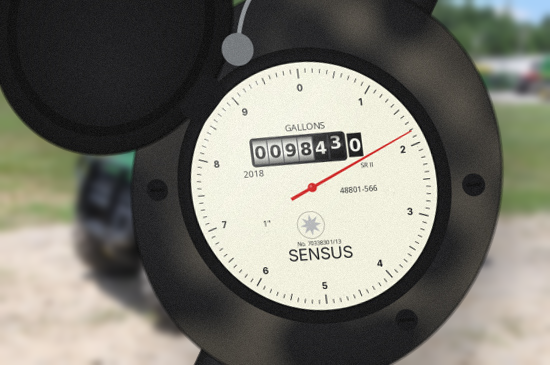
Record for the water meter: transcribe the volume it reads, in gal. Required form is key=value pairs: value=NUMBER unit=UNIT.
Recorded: value=98431.8 unit=gal
